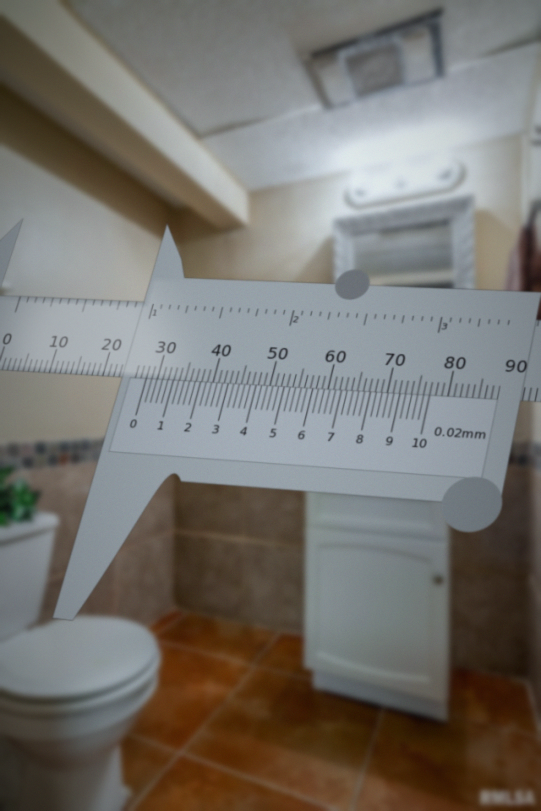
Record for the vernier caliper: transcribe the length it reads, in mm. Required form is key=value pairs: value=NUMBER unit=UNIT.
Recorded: value=28.0 unit=mm
